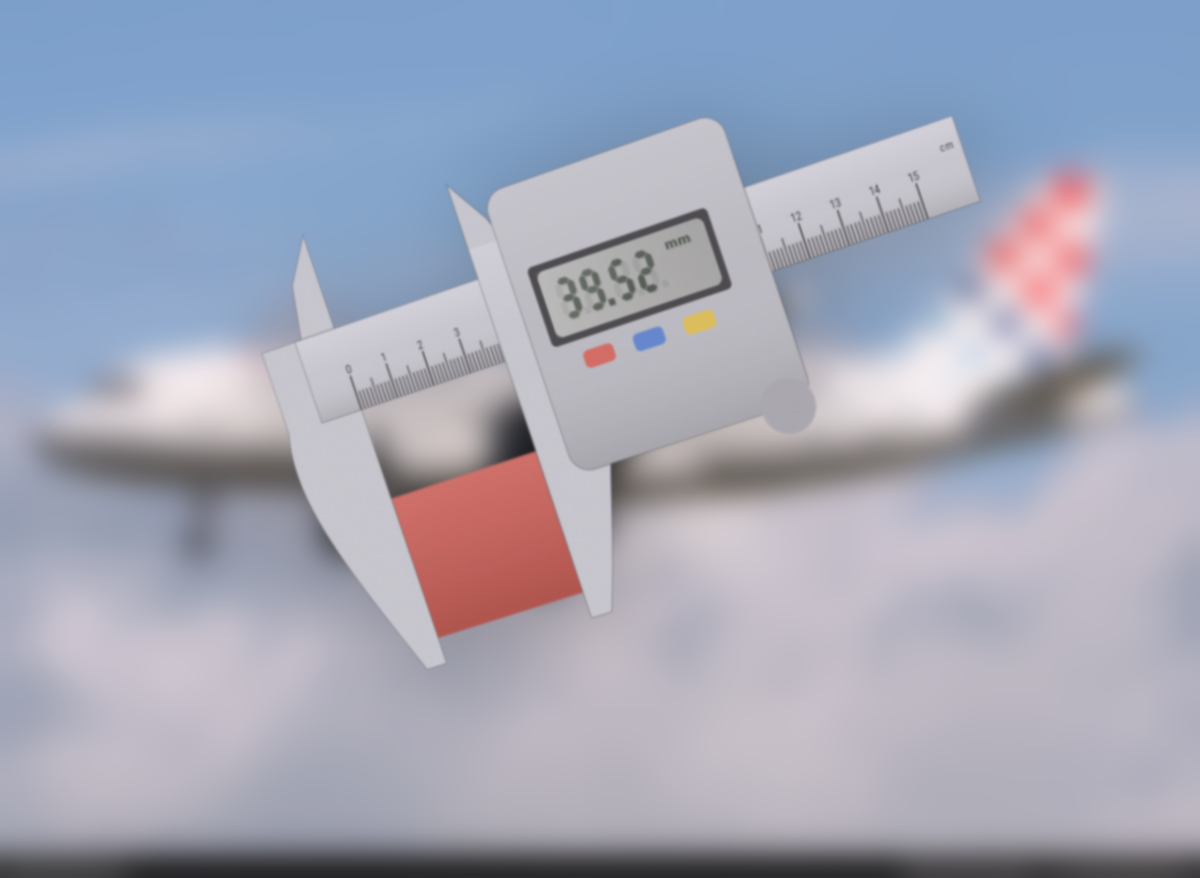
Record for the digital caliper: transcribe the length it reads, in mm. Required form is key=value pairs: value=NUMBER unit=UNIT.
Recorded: value=39.52 unit=mm
